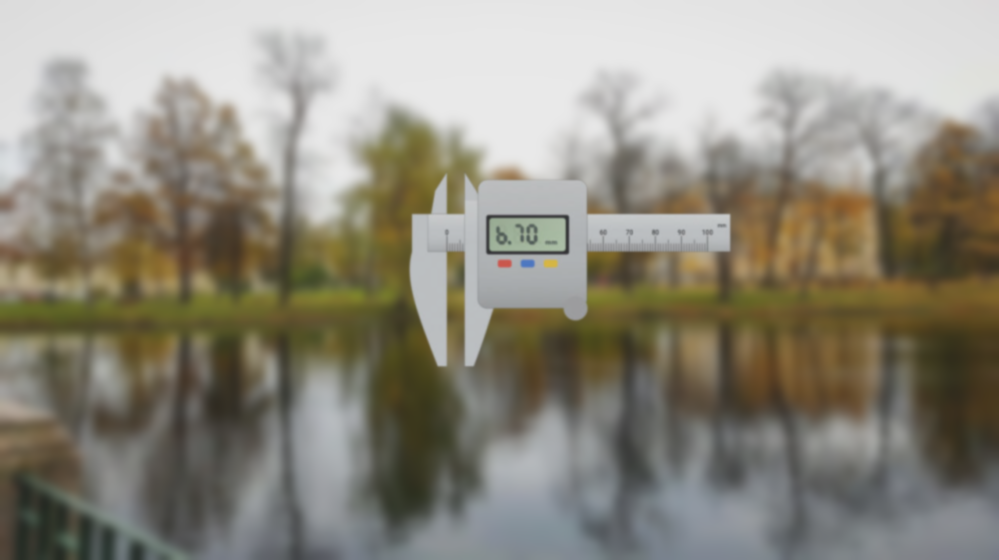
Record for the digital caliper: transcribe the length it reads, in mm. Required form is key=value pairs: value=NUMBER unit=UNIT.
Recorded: value=6.70 unit=mm
